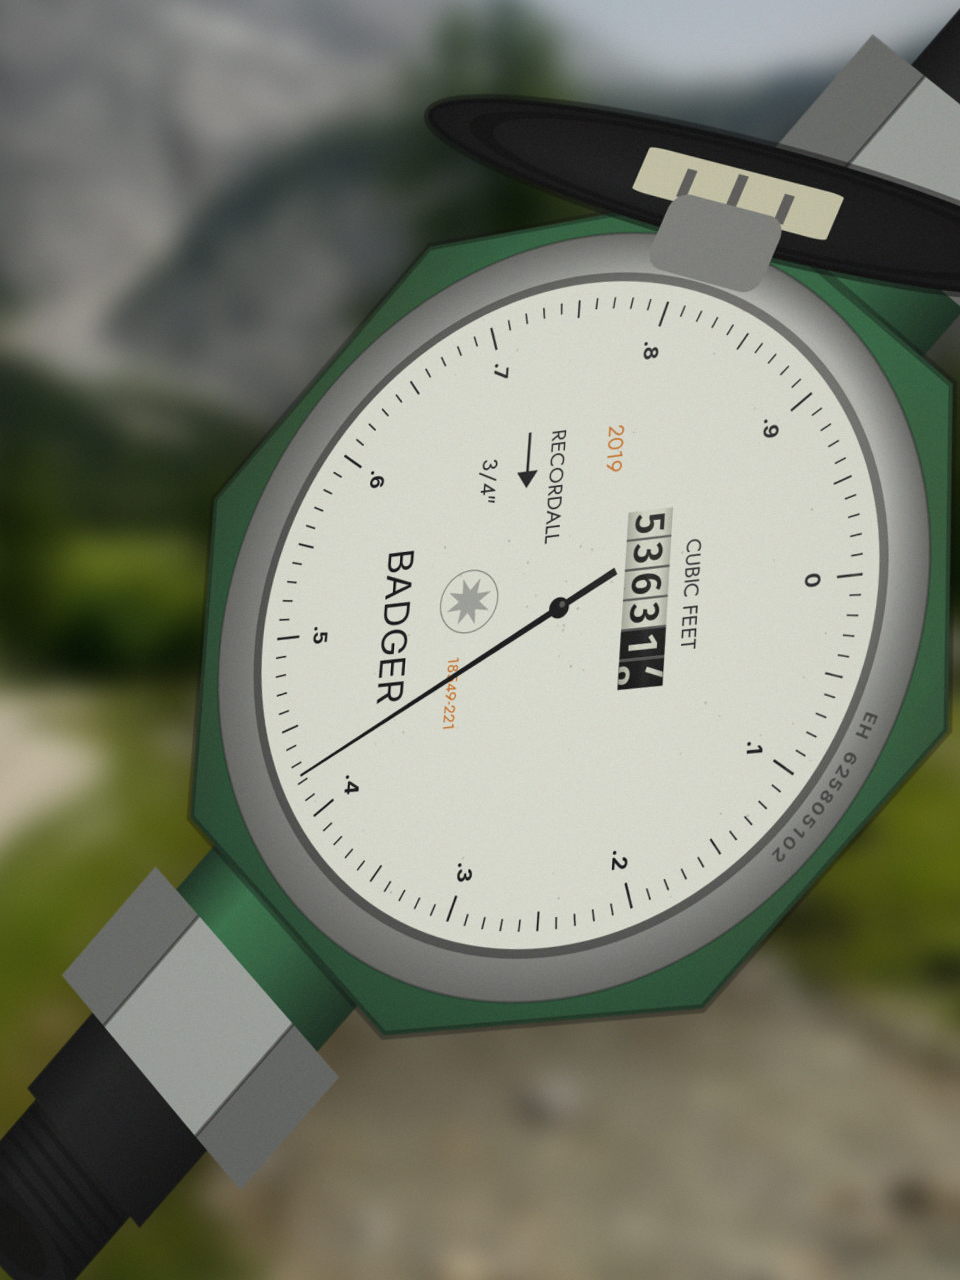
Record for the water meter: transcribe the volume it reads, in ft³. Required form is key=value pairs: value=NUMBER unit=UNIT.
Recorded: value=536317.42 unit=ft³
